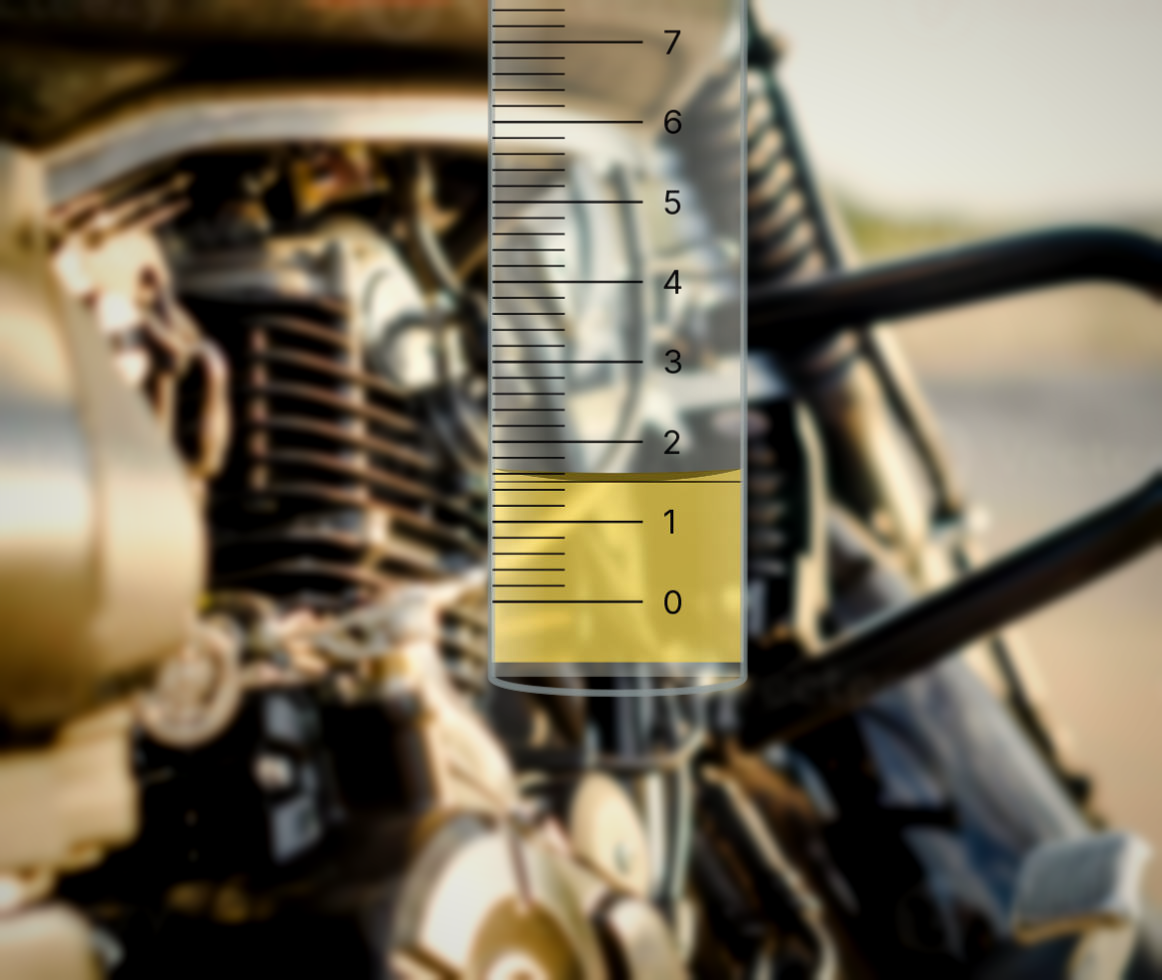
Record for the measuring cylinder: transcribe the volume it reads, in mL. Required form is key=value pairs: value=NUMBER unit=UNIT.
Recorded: value=1.5 unit=mL
